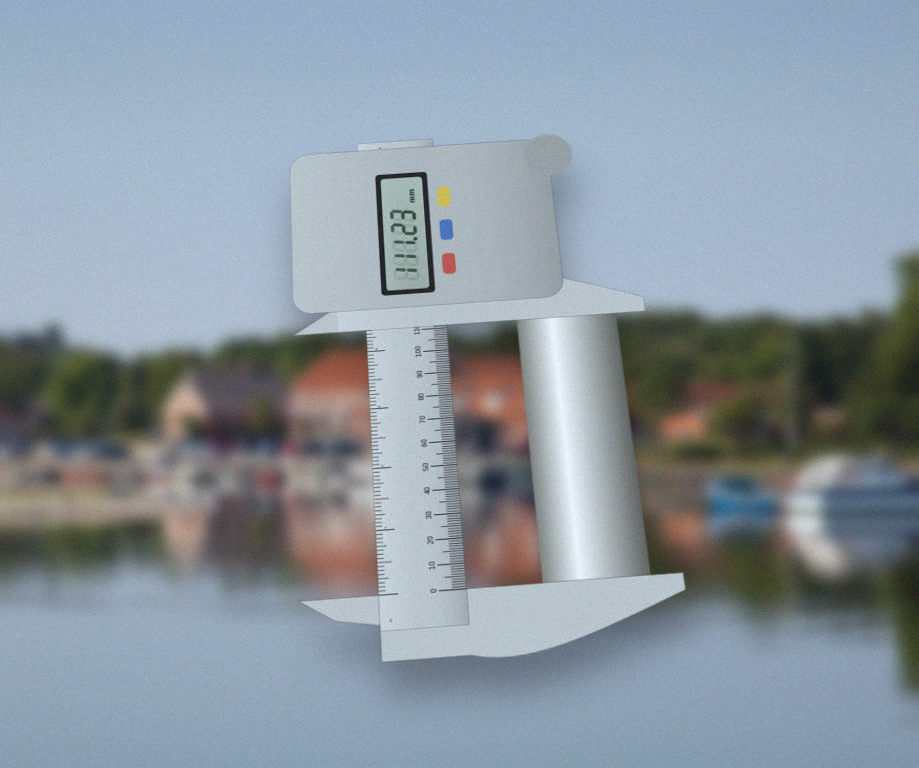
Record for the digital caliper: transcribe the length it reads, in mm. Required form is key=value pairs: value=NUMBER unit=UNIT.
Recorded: value=111.23 unit=mm
